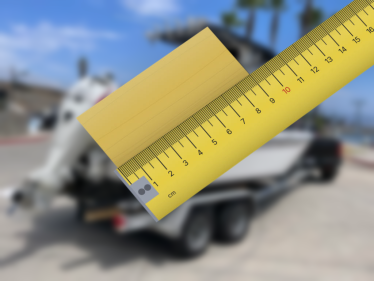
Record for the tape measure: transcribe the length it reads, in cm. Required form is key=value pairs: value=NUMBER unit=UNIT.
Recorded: value=9 unit=cm
